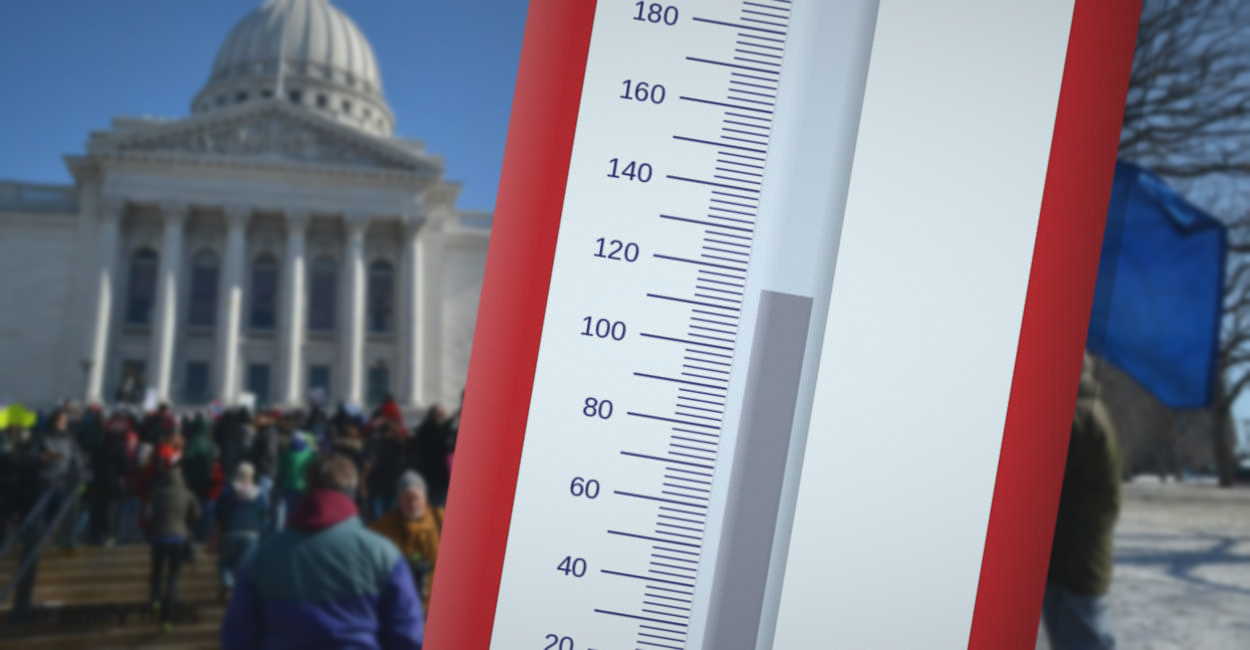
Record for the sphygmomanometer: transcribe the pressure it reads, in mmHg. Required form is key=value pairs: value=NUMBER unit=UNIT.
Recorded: value=116 unit=mmHg
